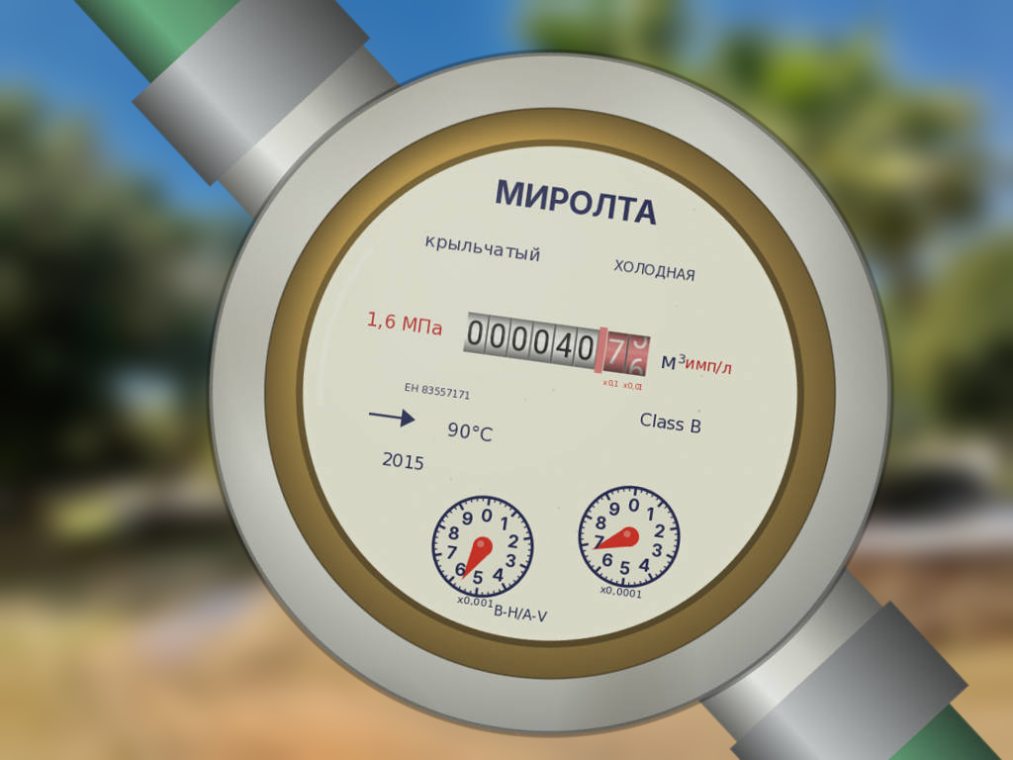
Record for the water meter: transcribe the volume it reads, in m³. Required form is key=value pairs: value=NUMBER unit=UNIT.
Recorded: value=40.7556 unit=m³
